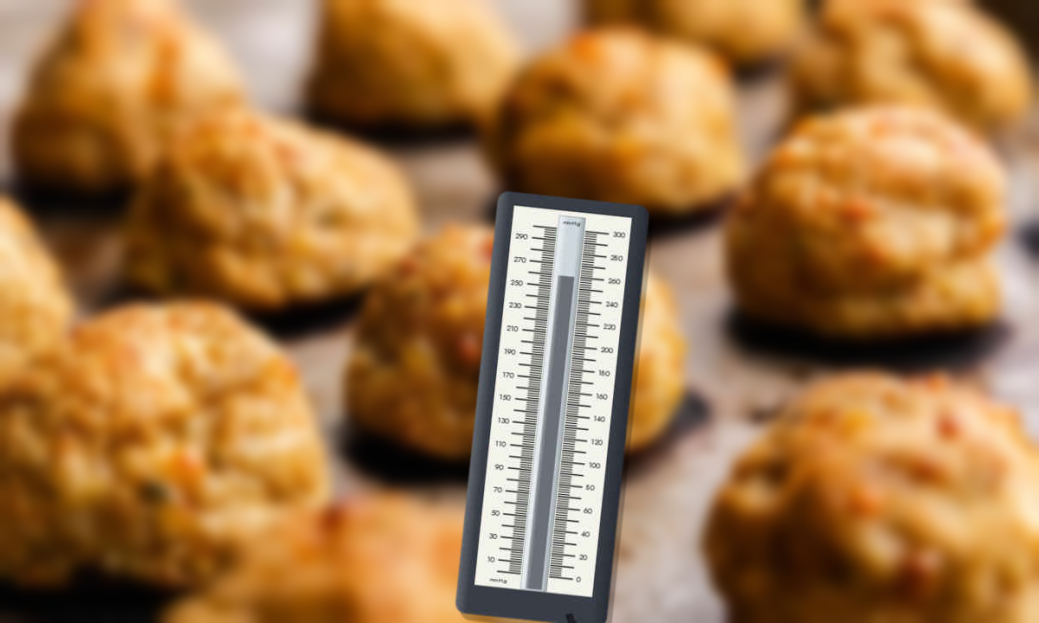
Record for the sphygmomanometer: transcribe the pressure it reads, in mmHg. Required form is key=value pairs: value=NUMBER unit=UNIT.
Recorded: value=260 unit=mmHg
